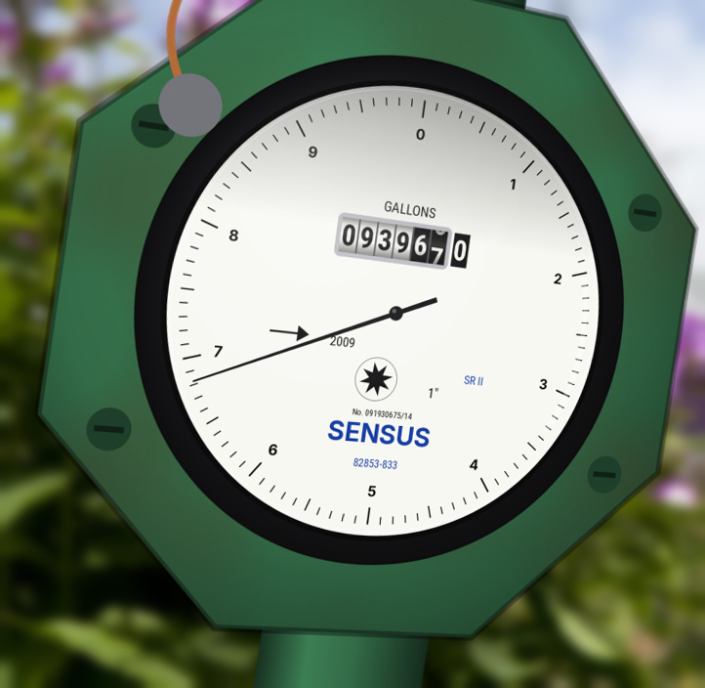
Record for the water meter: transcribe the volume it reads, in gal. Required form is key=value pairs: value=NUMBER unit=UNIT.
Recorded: value=939666.8 unit=gal
